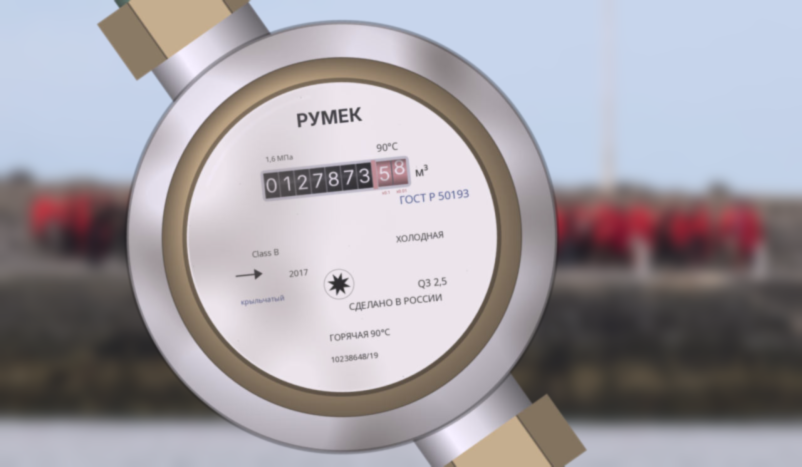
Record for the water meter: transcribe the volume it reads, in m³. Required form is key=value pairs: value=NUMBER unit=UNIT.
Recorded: value=127873.58 unit=m³
